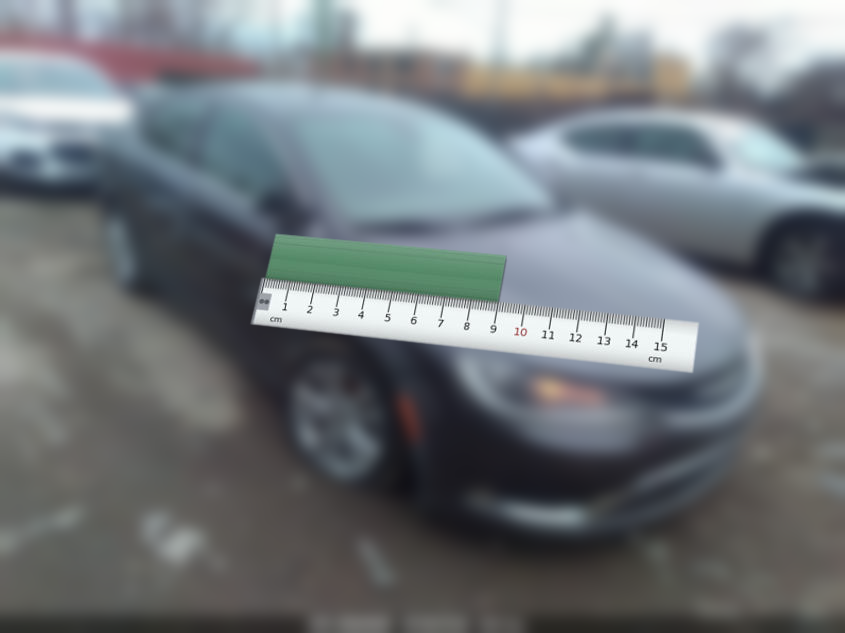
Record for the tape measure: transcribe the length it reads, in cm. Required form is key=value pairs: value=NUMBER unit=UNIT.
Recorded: value=9 unit=cm
